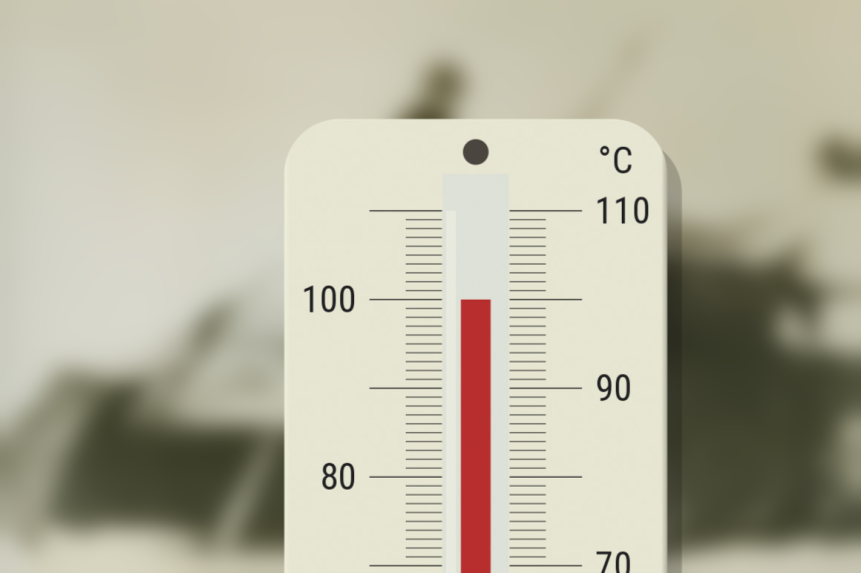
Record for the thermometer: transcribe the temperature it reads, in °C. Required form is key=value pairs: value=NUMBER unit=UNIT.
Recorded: value=100 unit=°C
